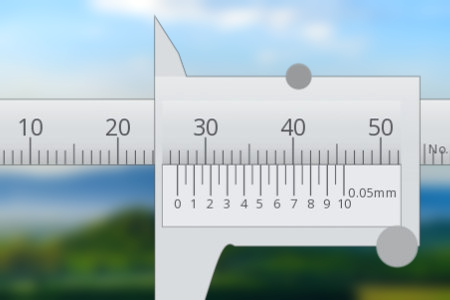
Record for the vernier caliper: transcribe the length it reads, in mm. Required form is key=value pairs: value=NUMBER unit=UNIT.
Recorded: value=26.8 unit=mm
